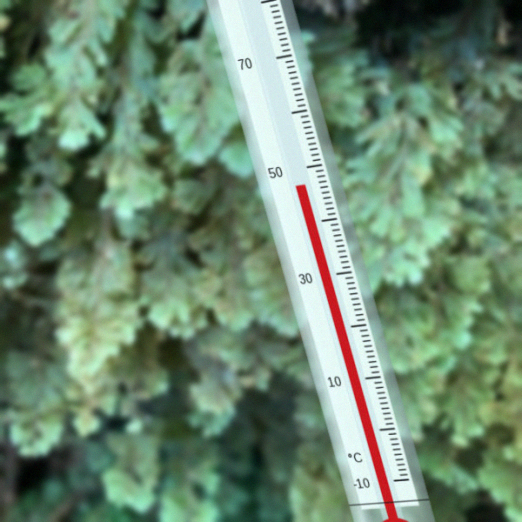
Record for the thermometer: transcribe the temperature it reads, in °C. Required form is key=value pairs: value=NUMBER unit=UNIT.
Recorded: value=47 unit=°C
